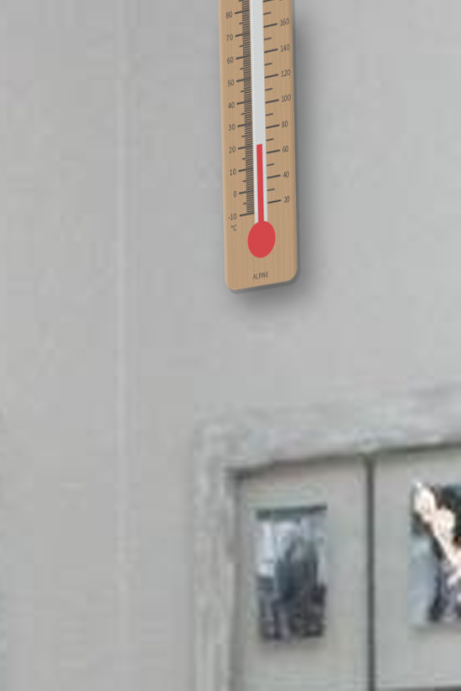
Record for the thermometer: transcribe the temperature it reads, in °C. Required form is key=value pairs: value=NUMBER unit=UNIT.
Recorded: value=20 unit=°C
